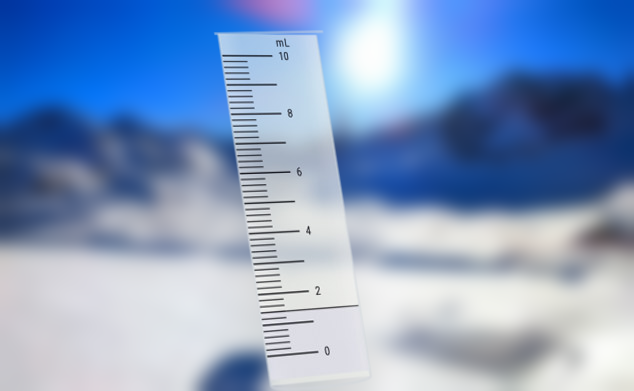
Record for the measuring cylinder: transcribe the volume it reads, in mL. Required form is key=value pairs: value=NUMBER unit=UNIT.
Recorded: value=1.4 unit=mL
